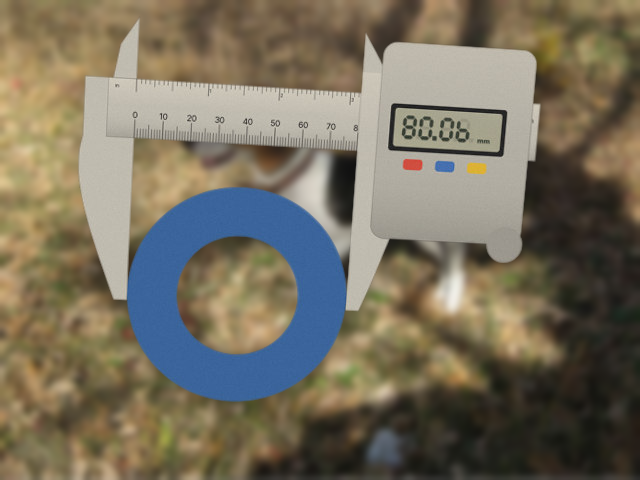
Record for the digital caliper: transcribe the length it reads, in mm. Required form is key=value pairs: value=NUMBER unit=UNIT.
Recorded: value=80.06 unit=mm
